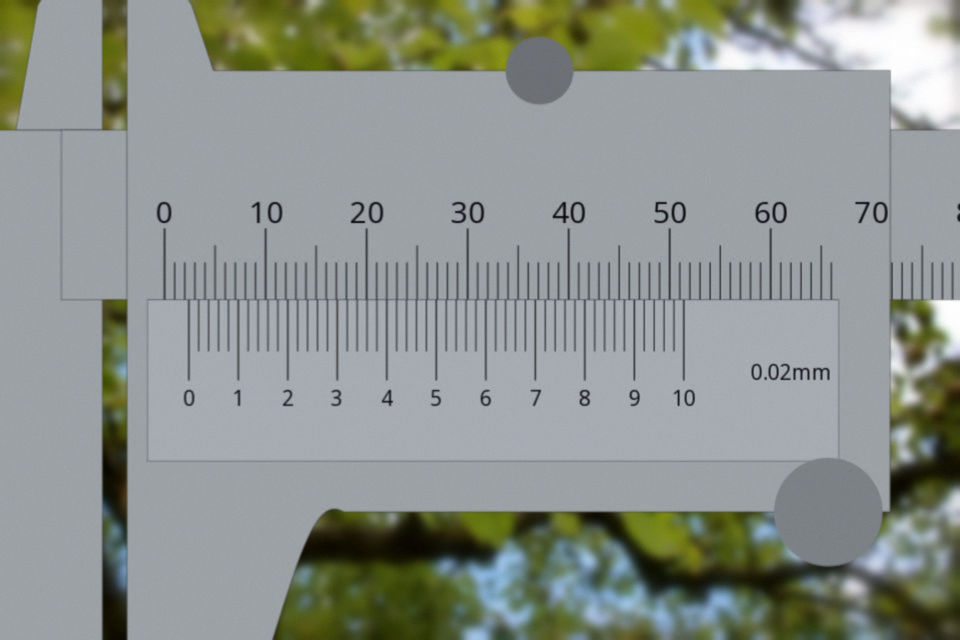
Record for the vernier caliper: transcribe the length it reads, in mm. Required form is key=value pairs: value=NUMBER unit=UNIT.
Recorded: value=2.4 unit=mm
